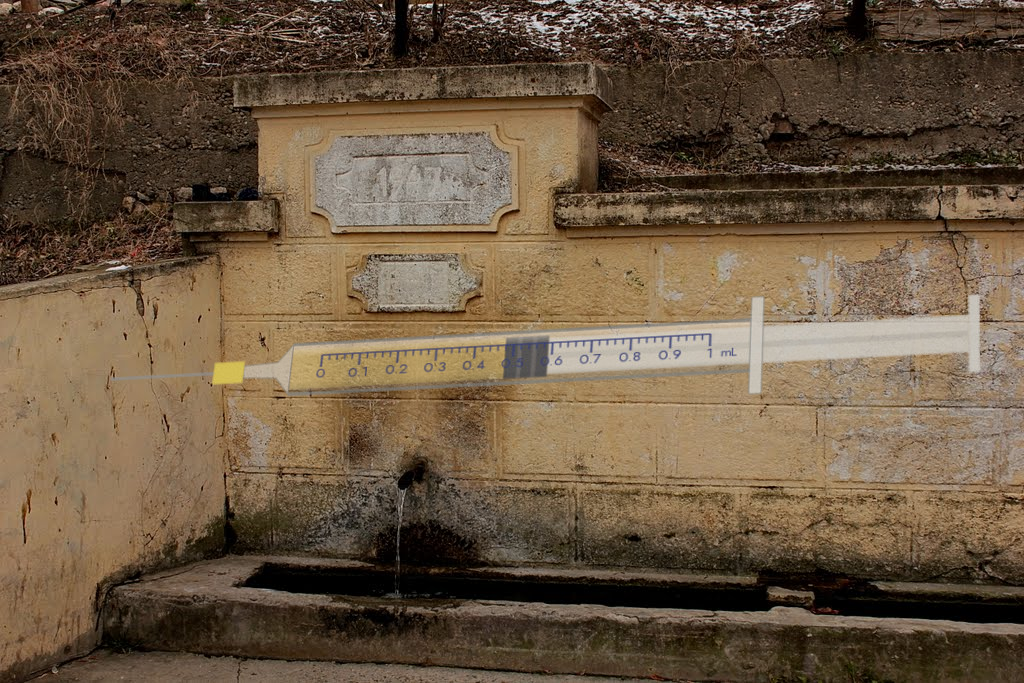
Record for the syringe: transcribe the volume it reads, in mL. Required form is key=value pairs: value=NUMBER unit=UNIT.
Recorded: value=0.48 unit=mL
